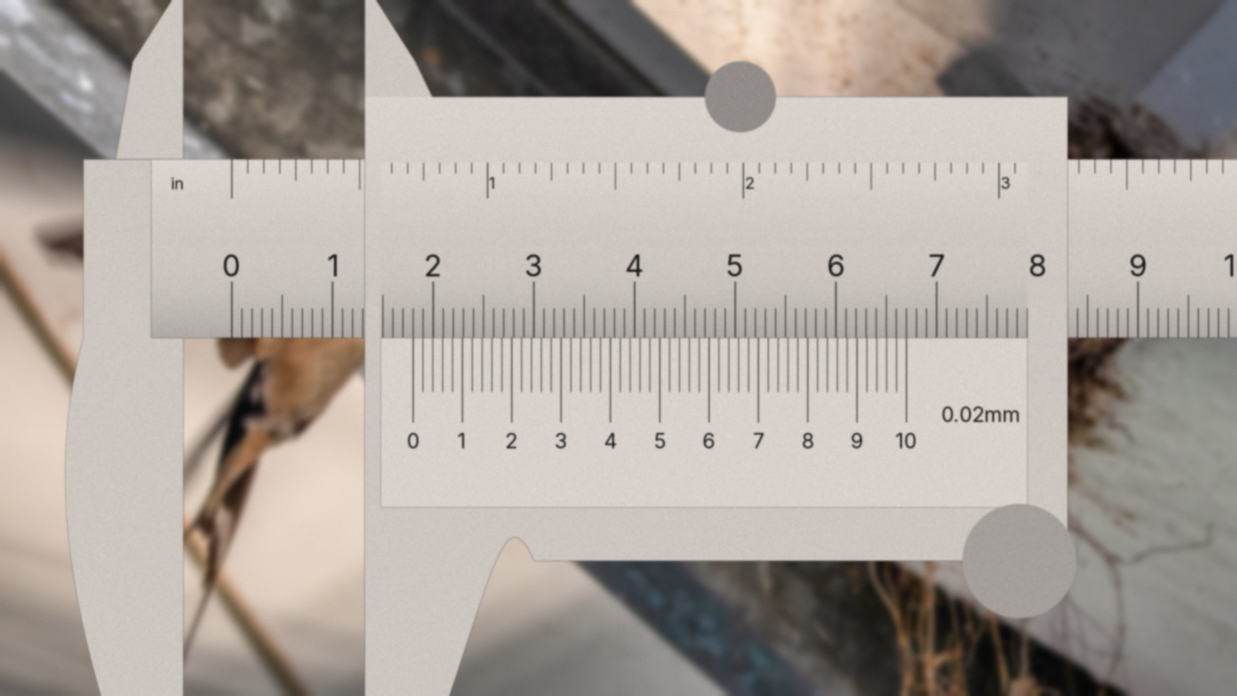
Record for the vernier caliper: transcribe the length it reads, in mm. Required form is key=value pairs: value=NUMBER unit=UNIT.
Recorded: value=18.0 unit=mm
